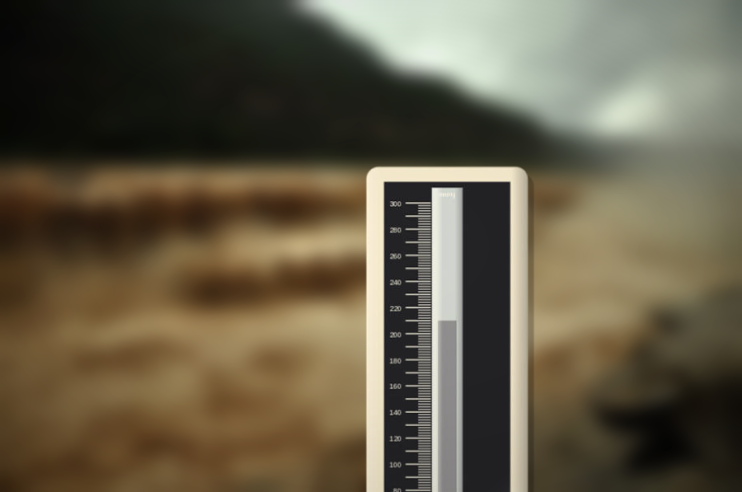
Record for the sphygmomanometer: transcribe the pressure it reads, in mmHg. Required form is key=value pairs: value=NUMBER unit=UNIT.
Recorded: value=210 unit=mmHg
